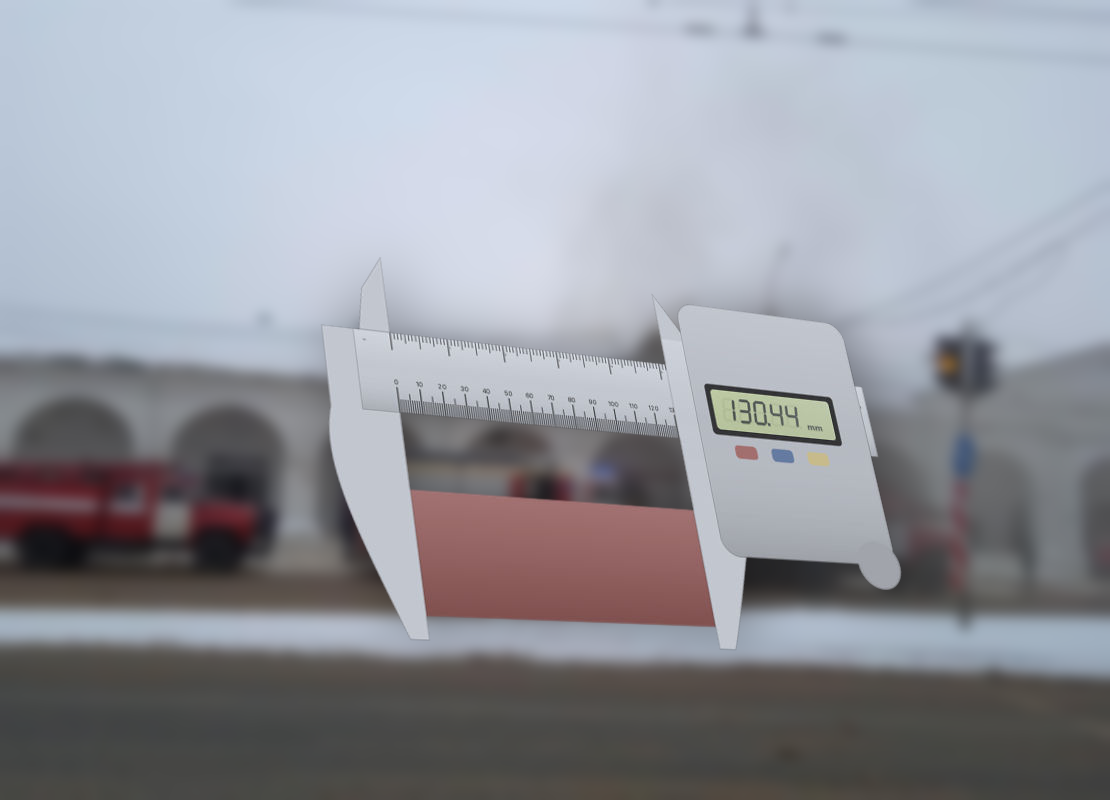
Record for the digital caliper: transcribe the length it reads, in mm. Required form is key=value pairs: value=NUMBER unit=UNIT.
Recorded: value=130.44 unit=mm
